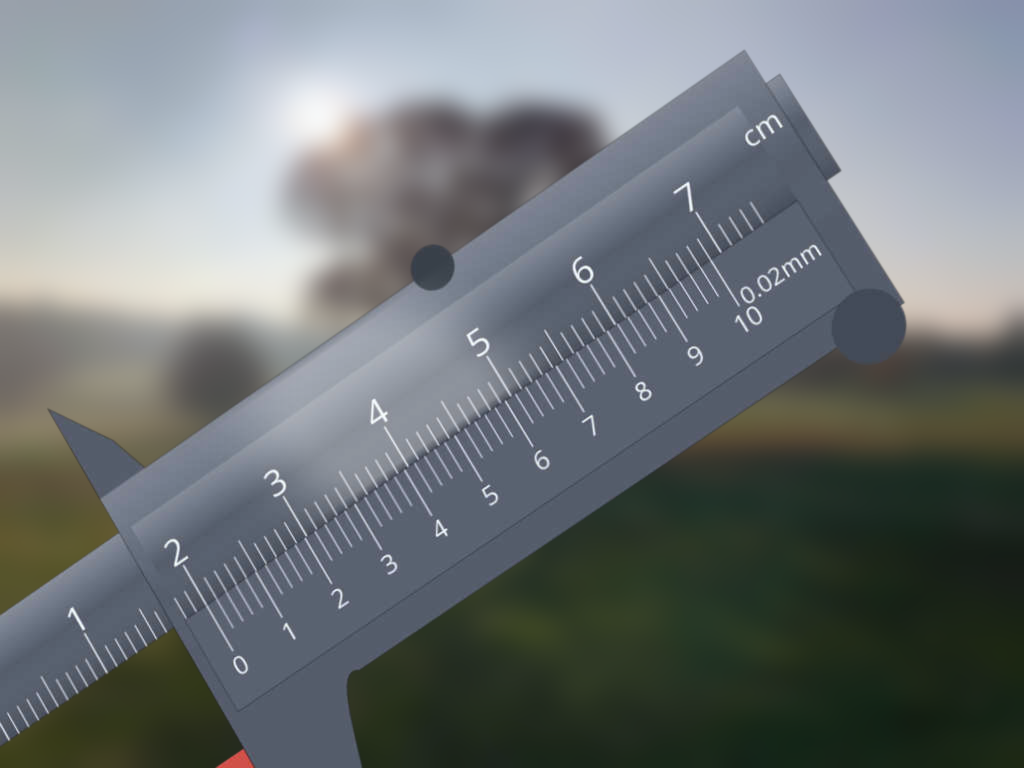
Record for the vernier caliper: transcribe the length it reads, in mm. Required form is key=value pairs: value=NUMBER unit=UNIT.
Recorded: value=20.0 unit=mm
